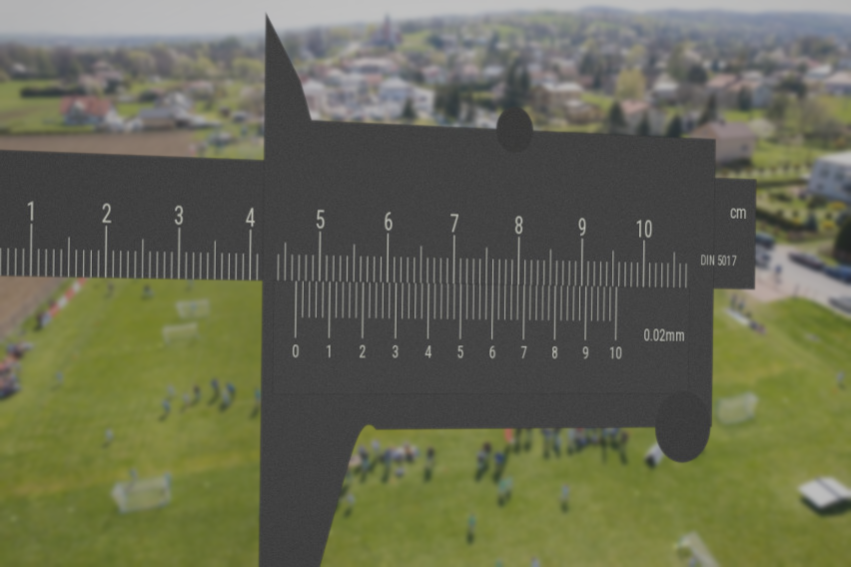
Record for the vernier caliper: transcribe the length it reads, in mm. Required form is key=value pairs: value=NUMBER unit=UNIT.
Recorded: value=46.6 unit=mm
